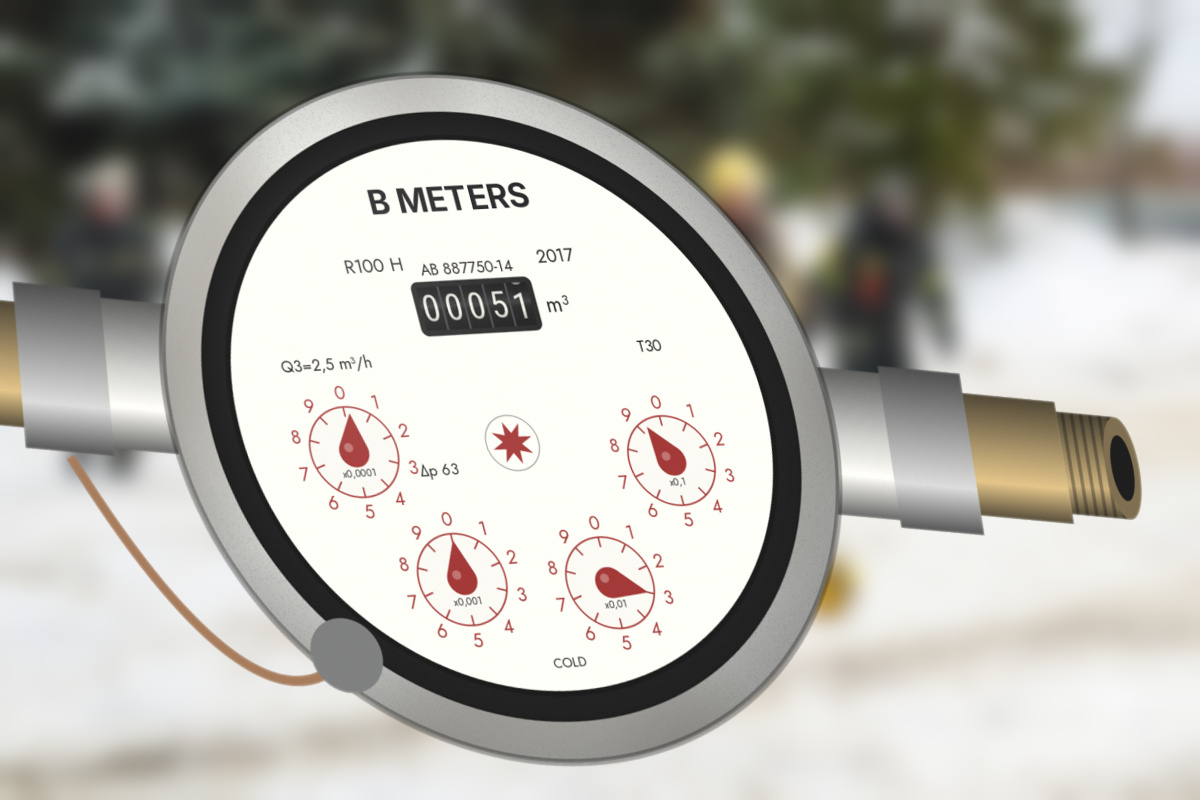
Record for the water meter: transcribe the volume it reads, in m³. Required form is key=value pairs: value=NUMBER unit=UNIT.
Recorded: value=50.9300 unit=m³
